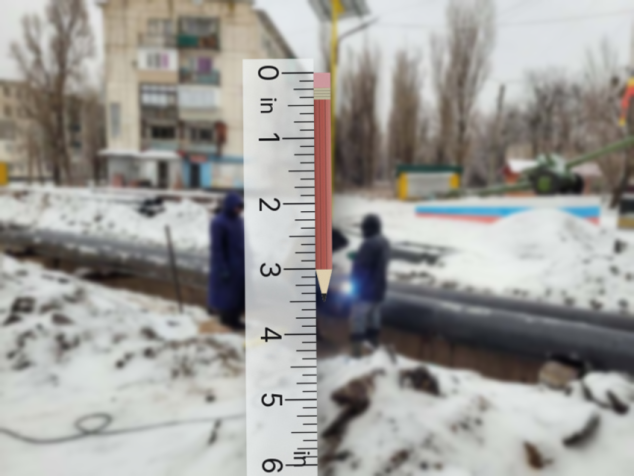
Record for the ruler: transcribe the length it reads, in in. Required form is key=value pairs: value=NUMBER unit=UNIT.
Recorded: value=3.5 unit=in
